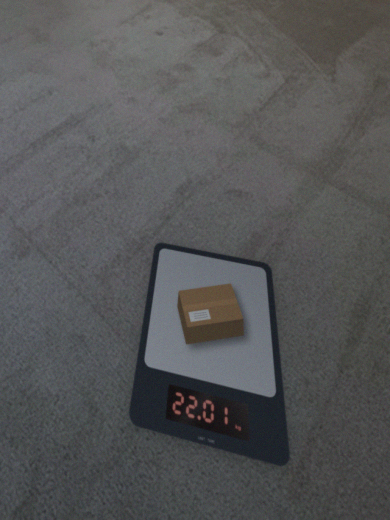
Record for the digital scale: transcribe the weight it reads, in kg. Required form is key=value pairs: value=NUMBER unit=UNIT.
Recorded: value=22.01 unit=kg
